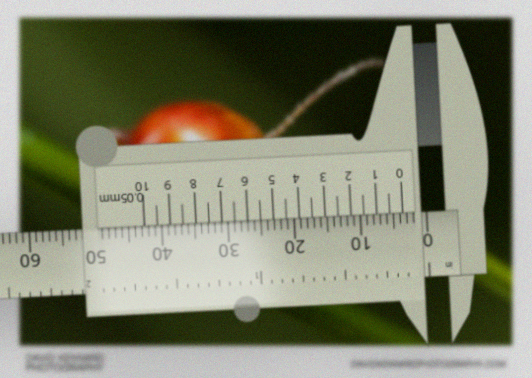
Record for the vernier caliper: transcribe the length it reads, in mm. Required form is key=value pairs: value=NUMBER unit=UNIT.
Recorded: value=3.6 unit=mm
